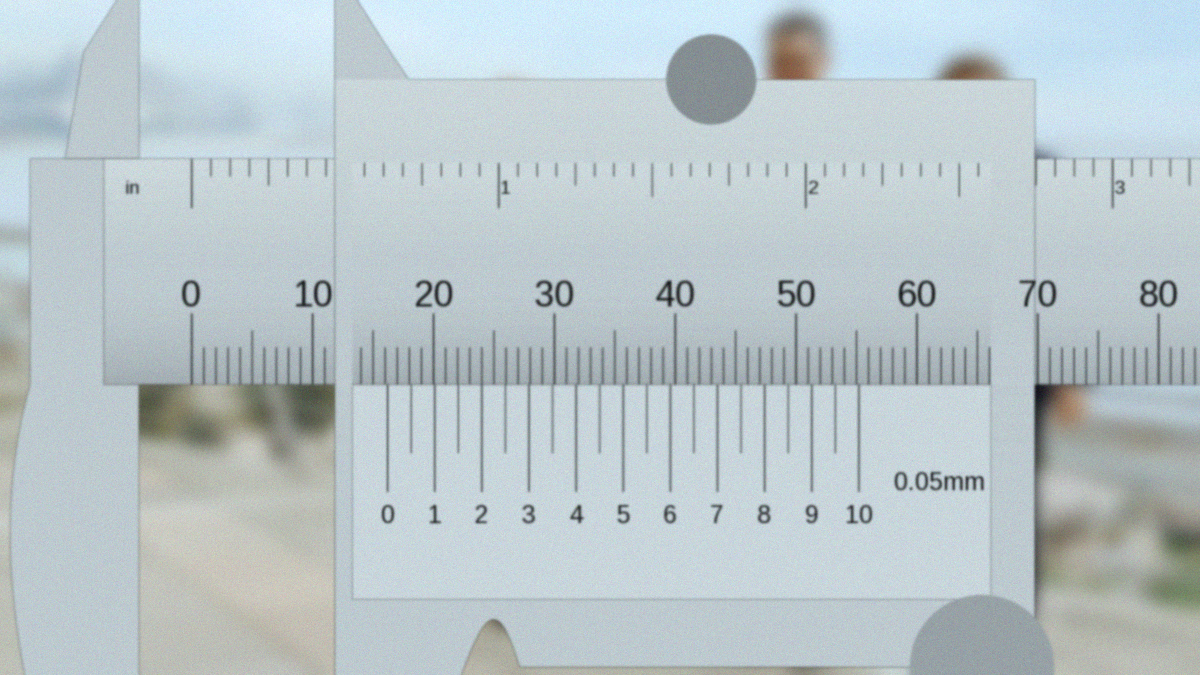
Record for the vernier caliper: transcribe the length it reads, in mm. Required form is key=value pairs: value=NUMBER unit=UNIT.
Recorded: value=16.2 unit=mm
